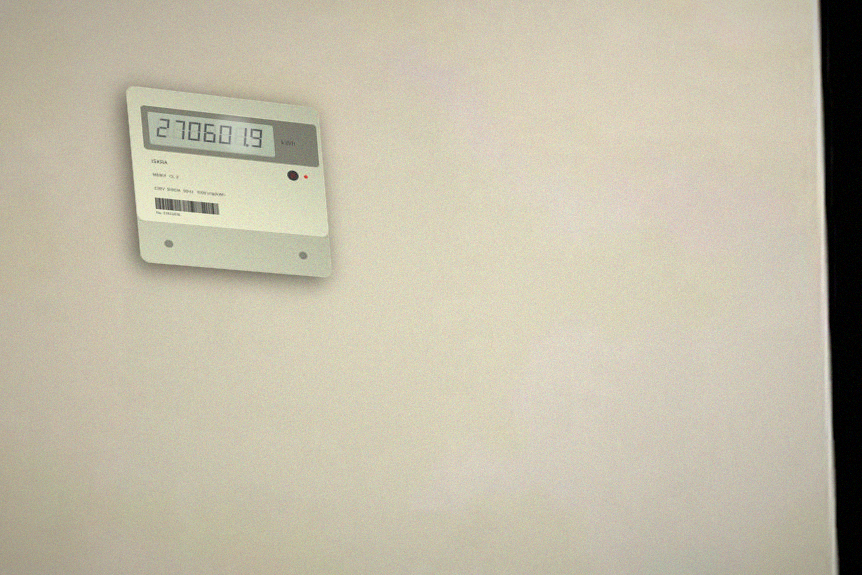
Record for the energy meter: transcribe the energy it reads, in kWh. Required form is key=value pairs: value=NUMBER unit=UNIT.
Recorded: value=270601.9 unit=kWh
